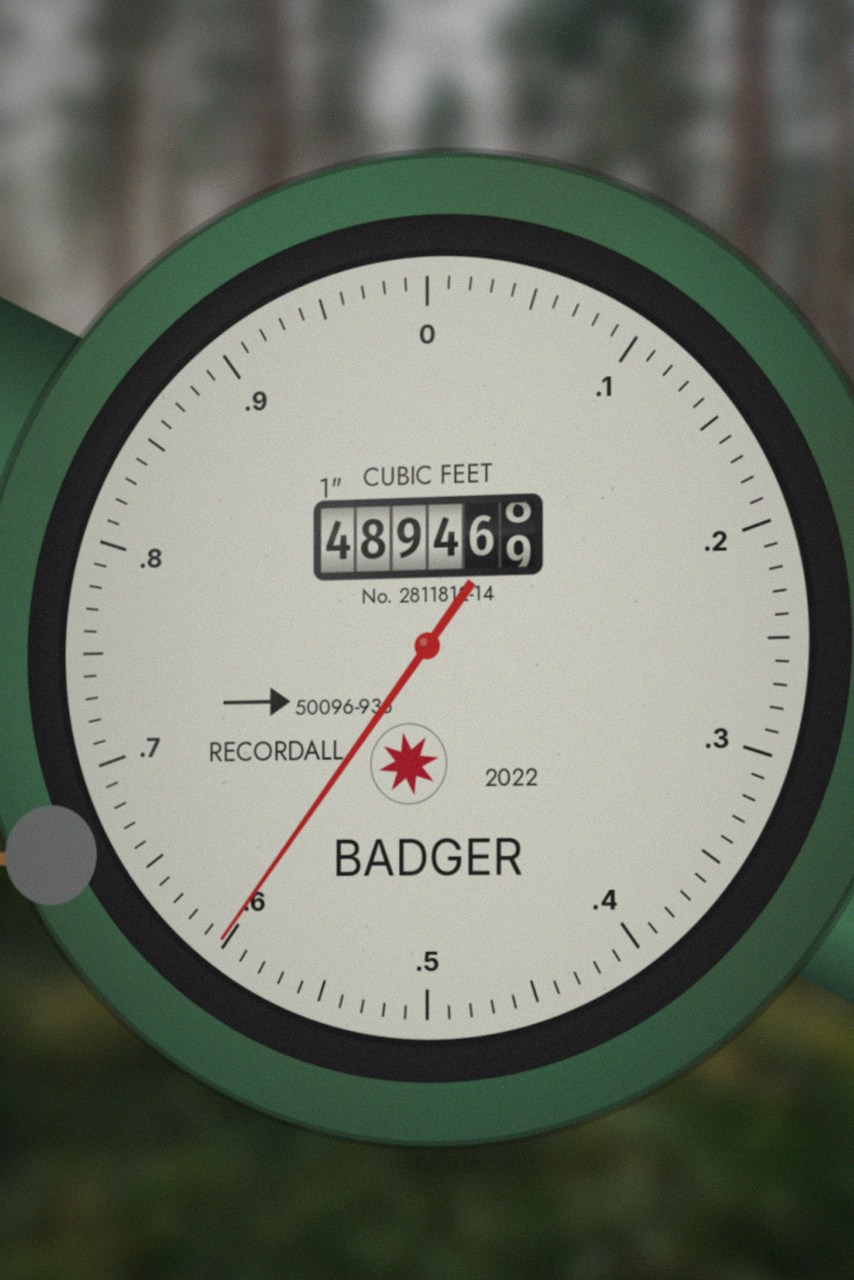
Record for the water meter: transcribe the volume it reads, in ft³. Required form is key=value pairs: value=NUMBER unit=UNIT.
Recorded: value=489468.60 unit=ft³
